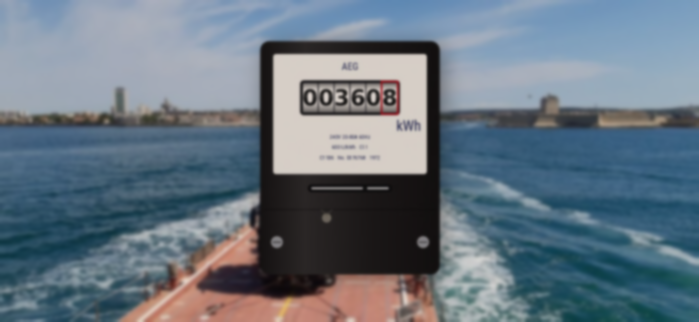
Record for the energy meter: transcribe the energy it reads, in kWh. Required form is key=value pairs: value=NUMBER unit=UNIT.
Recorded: value=360.8 unit=kWh
